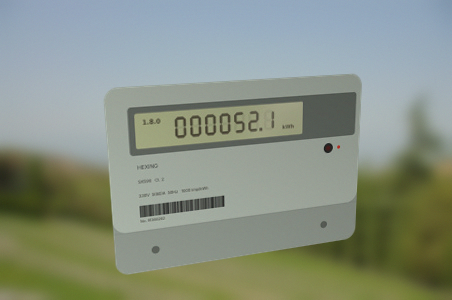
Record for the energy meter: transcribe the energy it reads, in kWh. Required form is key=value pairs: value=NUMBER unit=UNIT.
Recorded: value=52.1 unit=kWh
